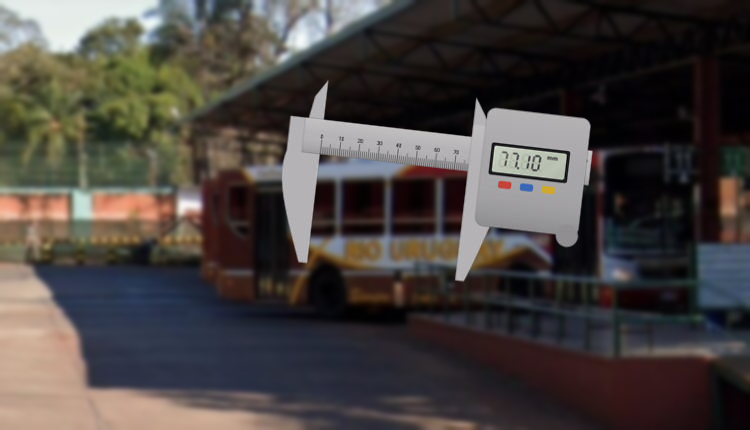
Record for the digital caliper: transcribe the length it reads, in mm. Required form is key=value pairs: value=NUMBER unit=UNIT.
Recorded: value=77.10 unit=mm
